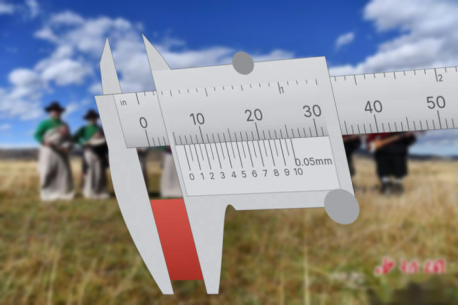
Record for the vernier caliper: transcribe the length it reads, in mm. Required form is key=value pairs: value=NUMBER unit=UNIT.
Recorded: value=6.4 unit=mm
